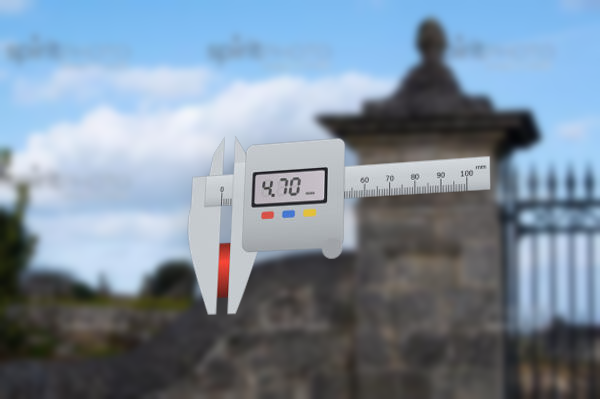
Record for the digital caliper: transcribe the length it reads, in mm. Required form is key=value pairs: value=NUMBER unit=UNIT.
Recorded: value=4.70 unit=mm
